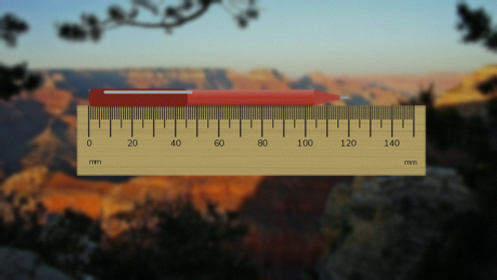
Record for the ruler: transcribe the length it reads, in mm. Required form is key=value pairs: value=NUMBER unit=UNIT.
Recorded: value=120 unit=mm
